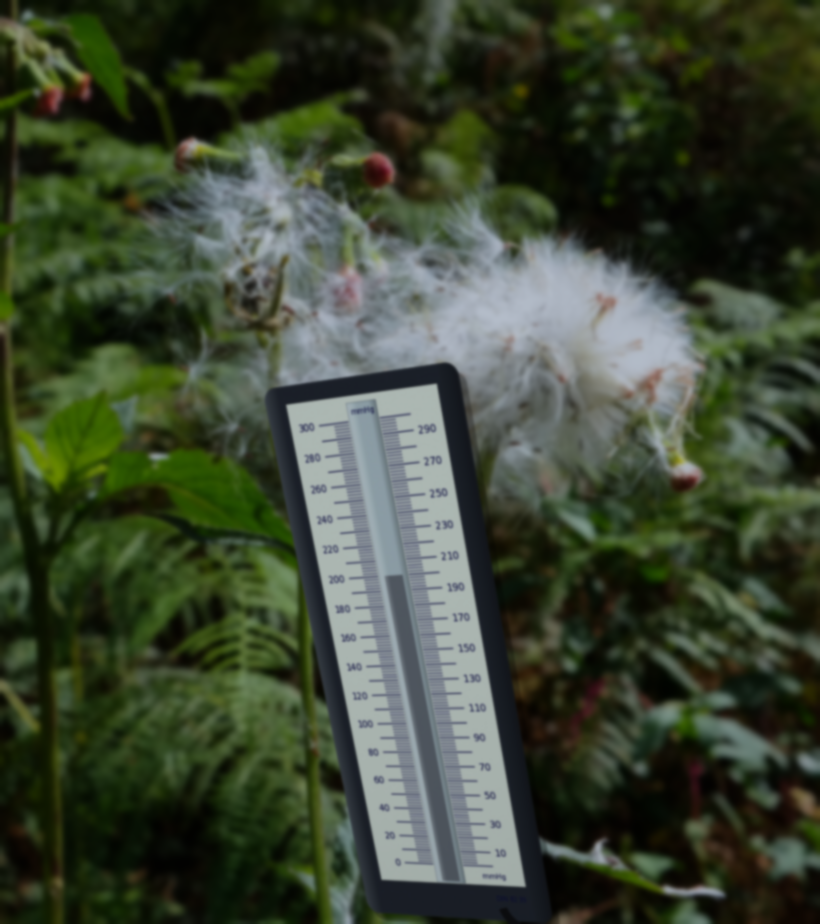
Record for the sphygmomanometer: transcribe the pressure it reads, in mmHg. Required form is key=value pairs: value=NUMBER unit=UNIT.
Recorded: value=200 unit=mmHg
